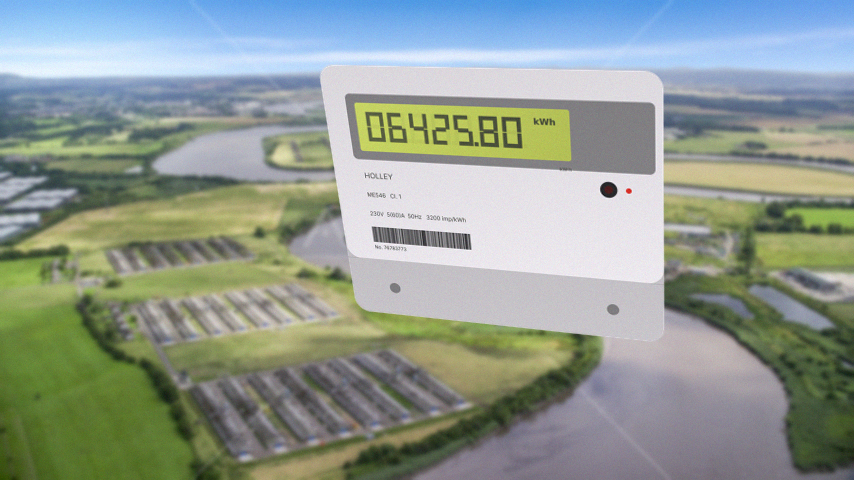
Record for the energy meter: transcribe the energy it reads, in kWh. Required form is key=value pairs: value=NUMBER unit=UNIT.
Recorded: value=6425.80 unit=kWh
